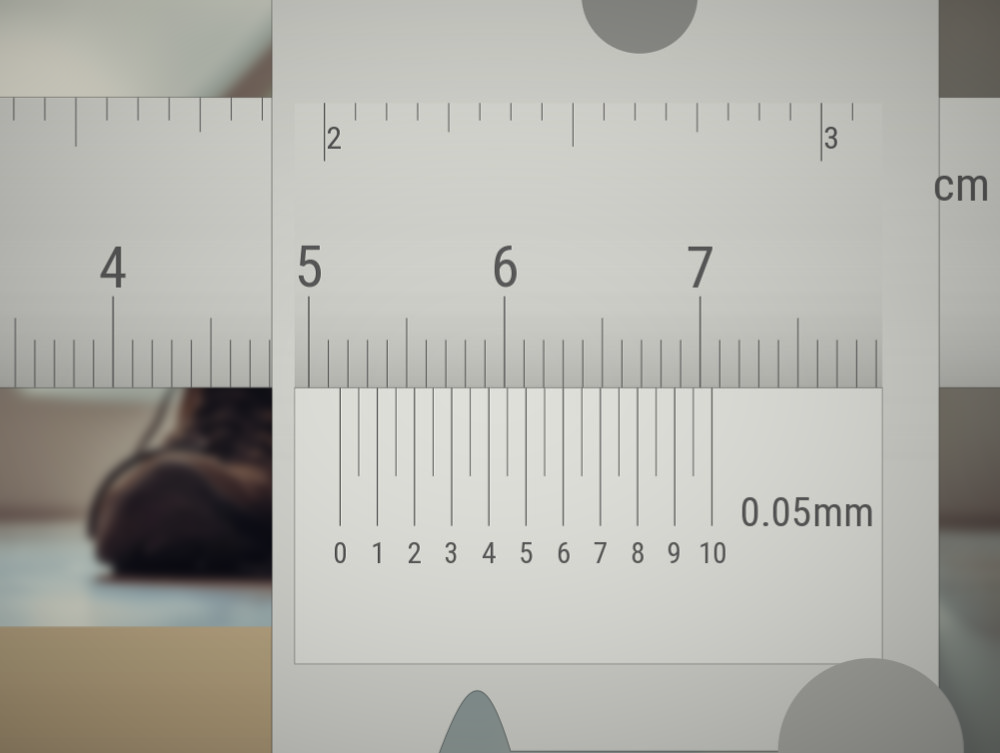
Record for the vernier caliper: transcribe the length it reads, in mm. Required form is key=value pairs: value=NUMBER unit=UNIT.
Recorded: value=51.6 unit=mm
